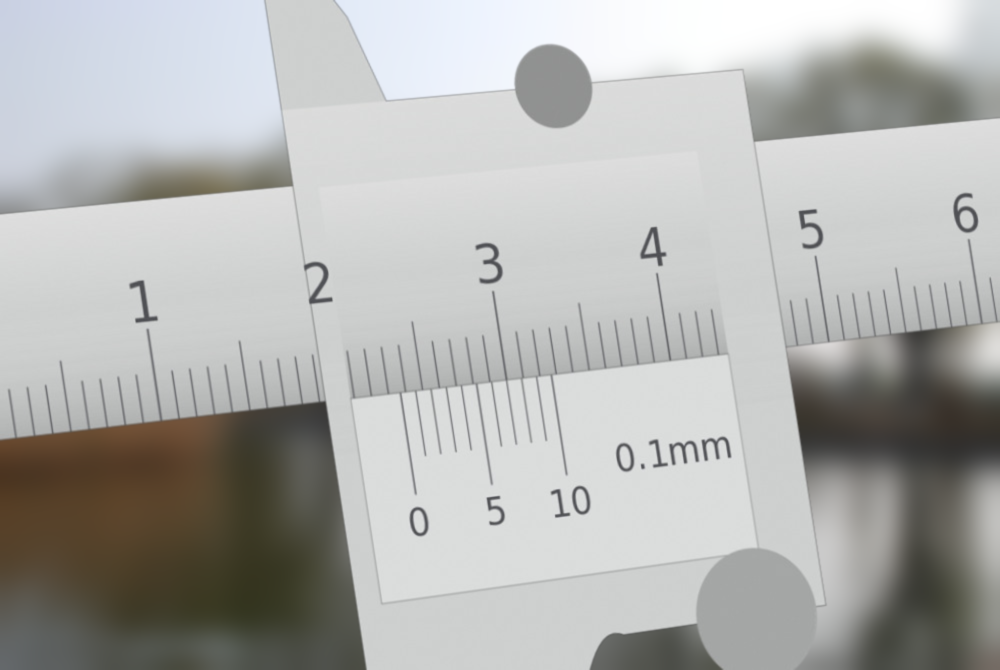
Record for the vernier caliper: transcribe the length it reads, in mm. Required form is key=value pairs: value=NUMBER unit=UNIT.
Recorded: value=23.7 unit=mm
